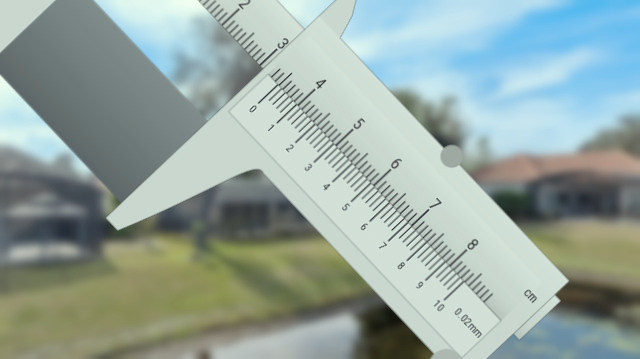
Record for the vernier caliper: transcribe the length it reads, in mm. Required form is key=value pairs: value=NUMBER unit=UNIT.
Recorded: value=34.8 unit=mm
